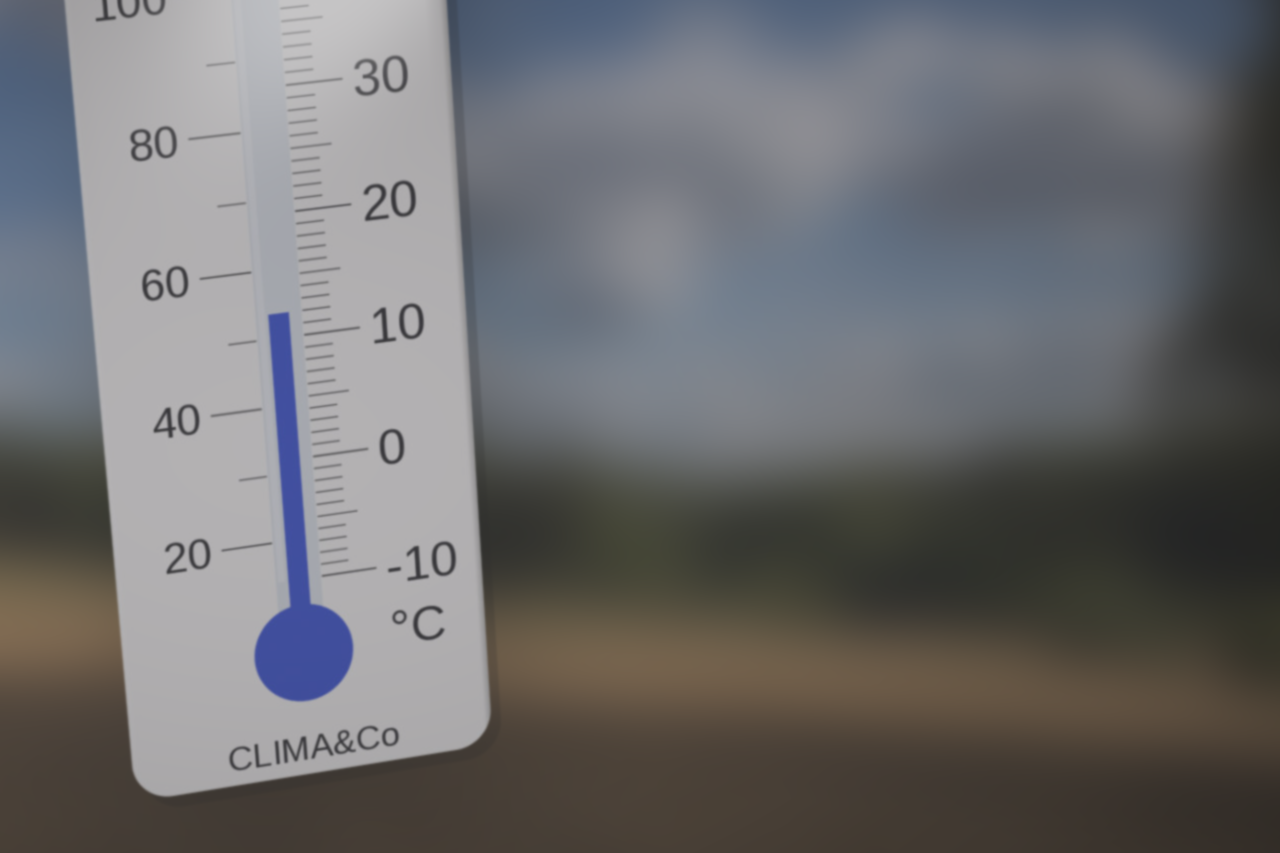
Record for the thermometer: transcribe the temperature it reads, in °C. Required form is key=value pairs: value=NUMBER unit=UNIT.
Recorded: value=12 unit=°C
